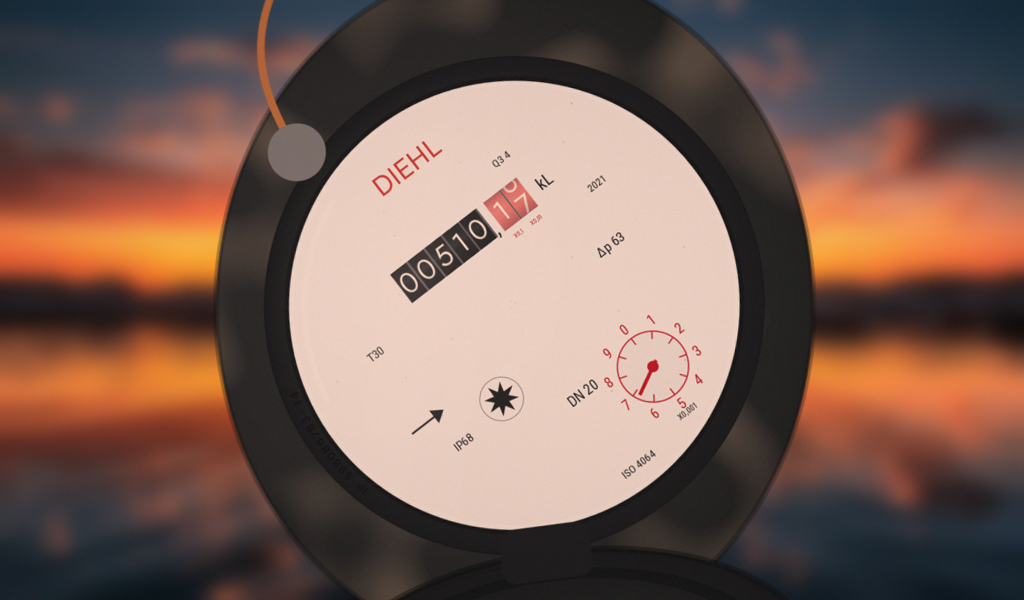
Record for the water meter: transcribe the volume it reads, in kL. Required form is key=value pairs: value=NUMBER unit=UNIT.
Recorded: value=510.166 unit=kL
